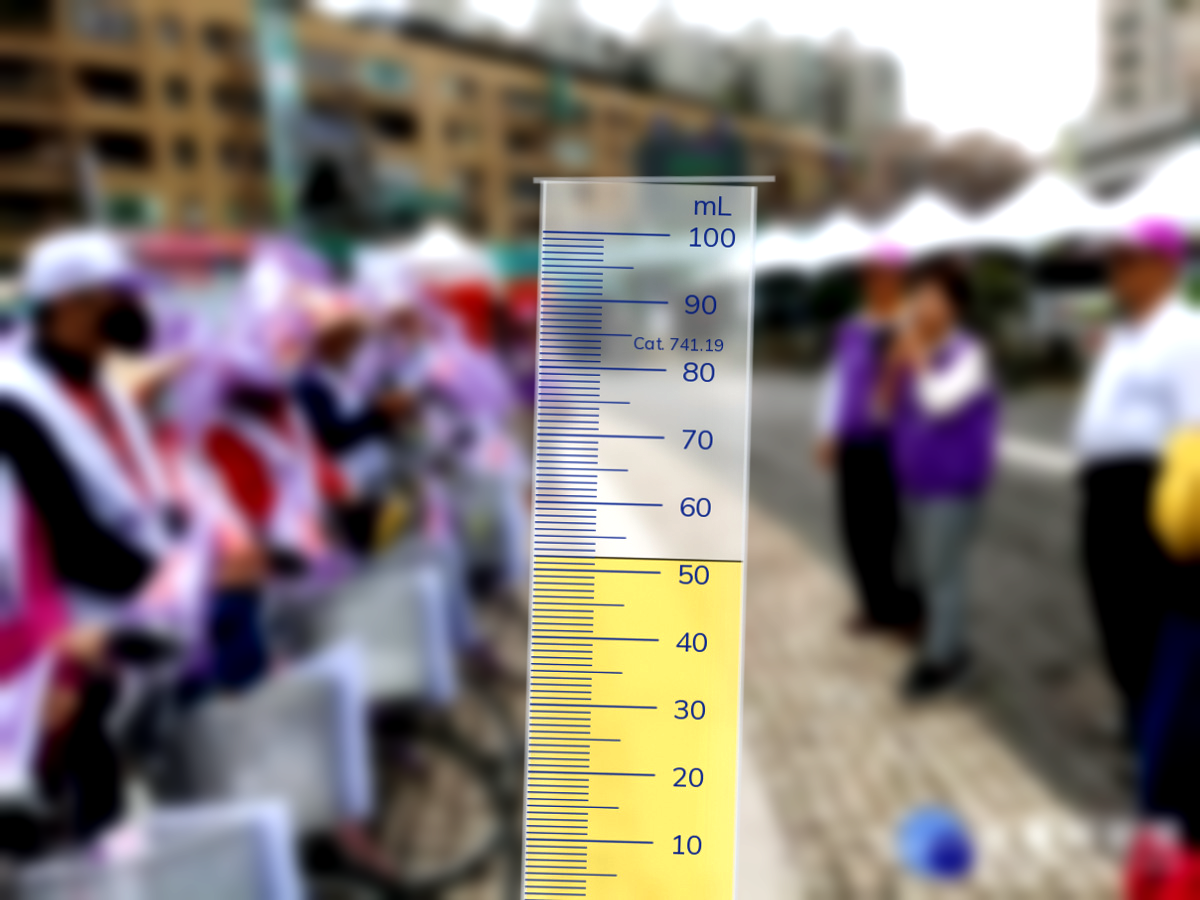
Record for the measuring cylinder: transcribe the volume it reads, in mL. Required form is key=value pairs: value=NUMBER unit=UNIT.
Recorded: value=52 unit=mL
